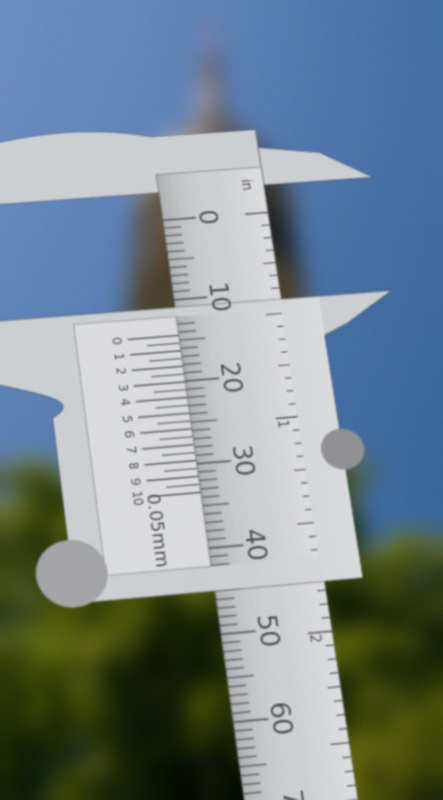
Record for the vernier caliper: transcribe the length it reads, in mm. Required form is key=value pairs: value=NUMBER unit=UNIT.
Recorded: value=14.4 unit=mm
